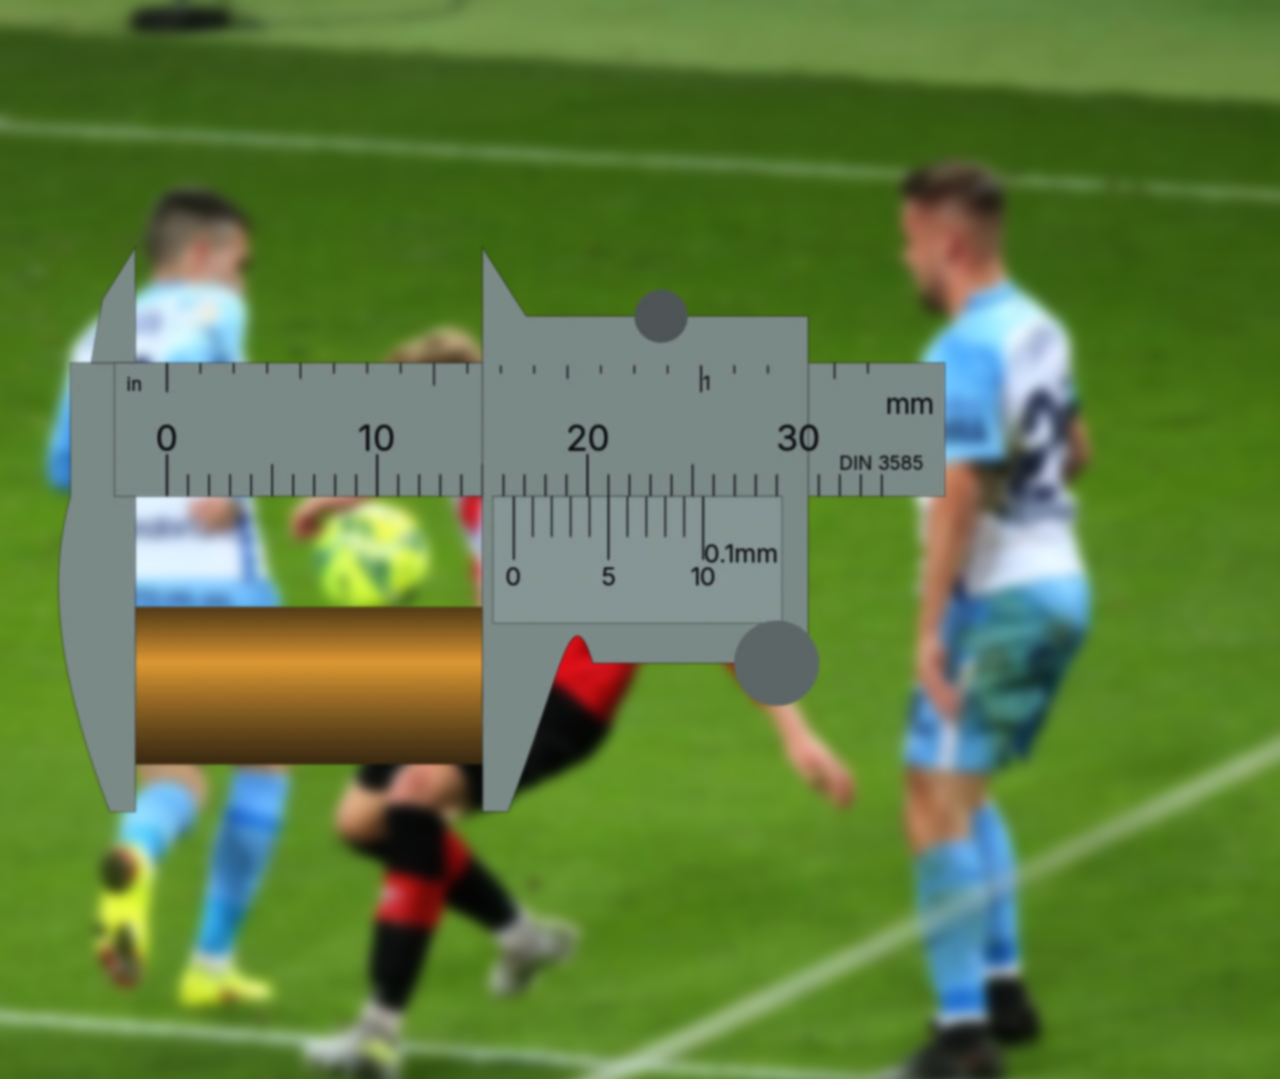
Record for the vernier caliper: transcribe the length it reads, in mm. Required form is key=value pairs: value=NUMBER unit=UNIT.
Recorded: value=16.5 unit=mm
